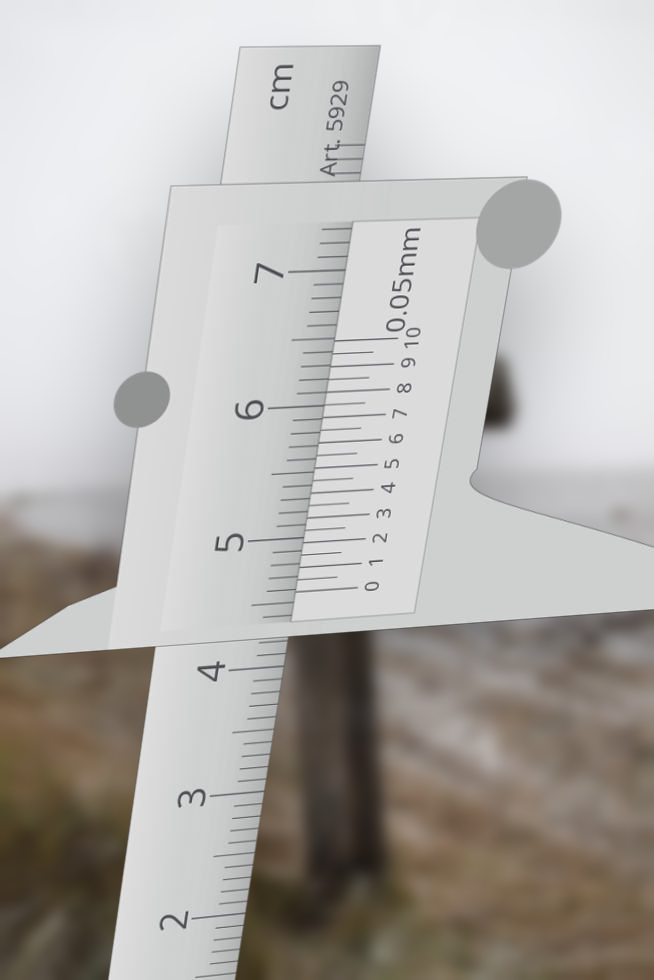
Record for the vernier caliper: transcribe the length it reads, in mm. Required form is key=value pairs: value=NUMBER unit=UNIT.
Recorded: value=45.8 unit=mm
